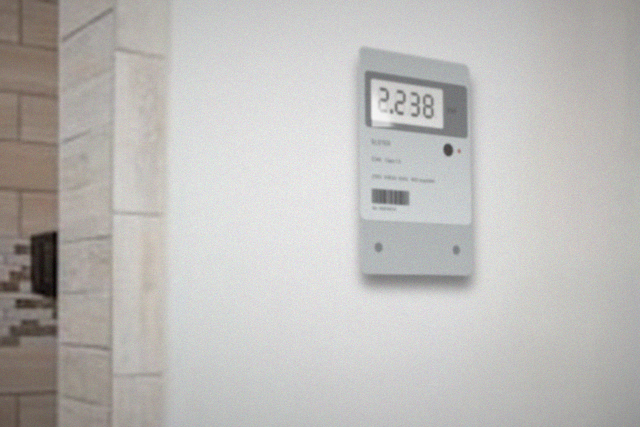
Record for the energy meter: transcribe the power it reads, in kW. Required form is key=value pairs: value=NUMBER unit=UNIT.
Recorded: value=2.238 unit=kW
